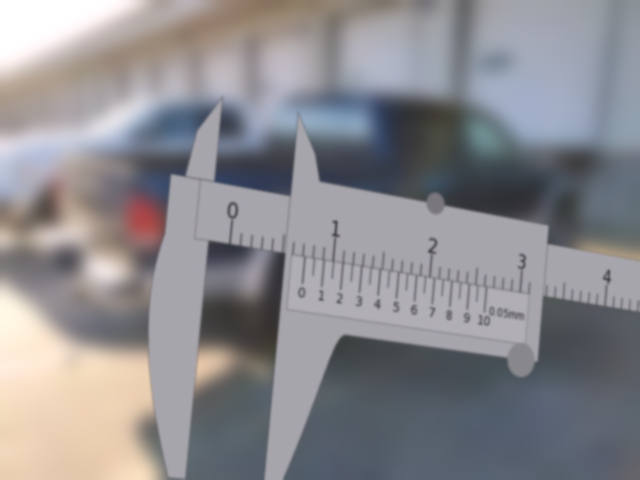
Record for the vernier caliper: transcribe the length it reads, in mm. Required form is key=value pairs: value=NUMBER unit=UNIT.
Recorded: value=7.2 unit=mm
